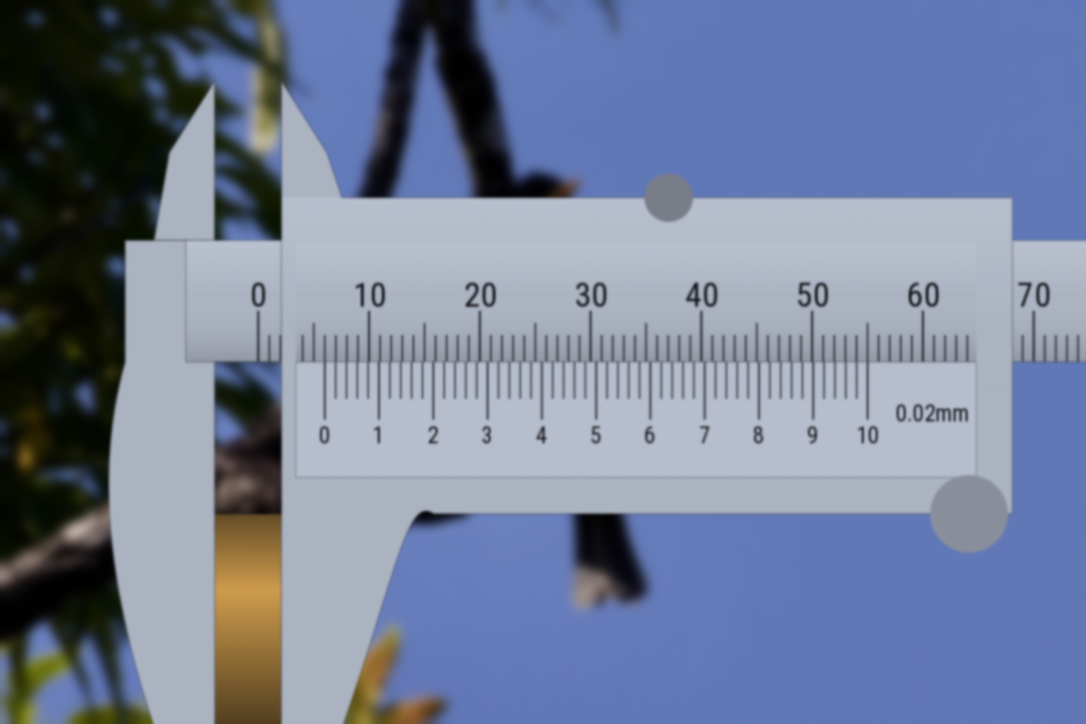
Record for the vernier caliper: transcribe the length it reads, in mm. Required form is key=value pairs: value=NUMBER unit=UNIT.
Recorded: value=6.0 unit=mm
